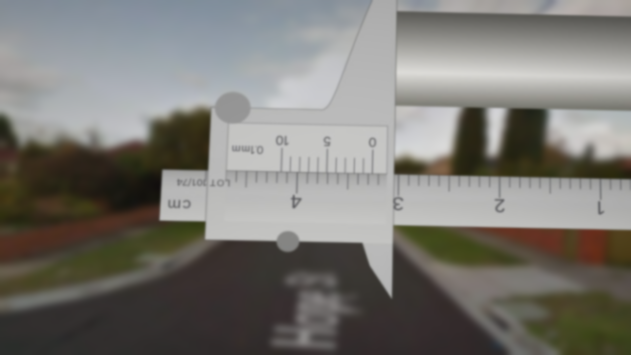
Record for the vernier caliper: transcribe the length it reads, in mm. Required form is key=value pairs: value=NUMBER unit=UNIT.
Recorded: value=32.6 unit=mm
